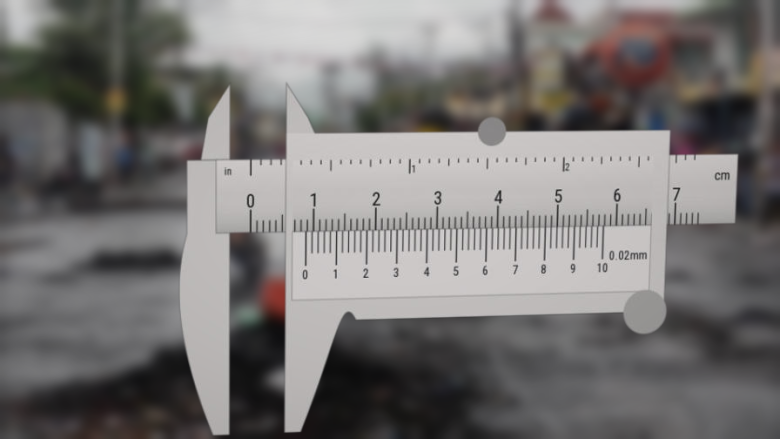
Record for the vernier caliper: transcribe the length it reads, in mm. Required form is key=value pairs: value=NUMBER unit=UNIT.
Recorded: value=8.8 unit=mm
